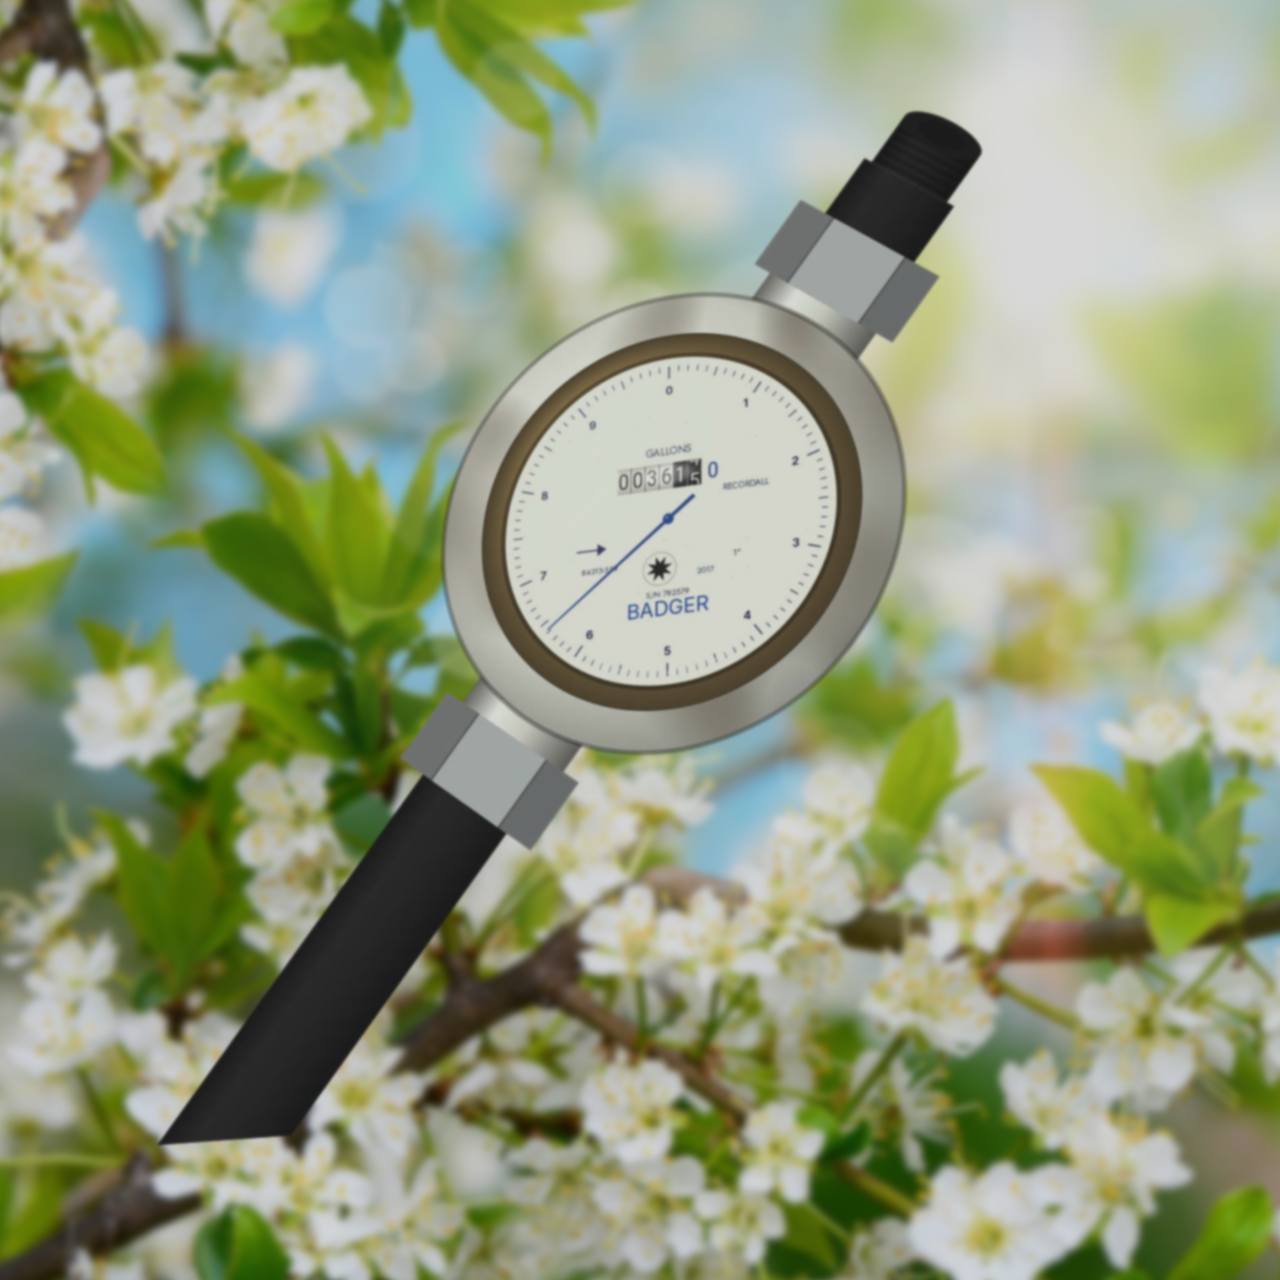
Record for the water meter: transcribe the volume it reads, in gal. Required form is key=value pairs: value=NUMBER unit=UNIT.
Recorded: value=36146.4 unit=gal
